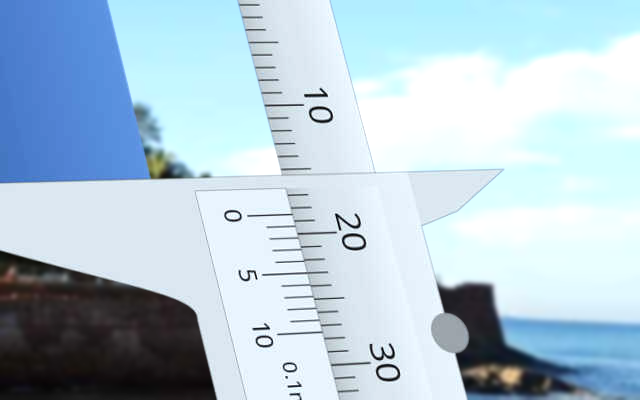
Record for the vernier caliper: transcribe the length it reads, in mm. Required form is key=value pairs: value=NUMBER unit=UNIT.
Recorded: value=18.5 unit=mm
